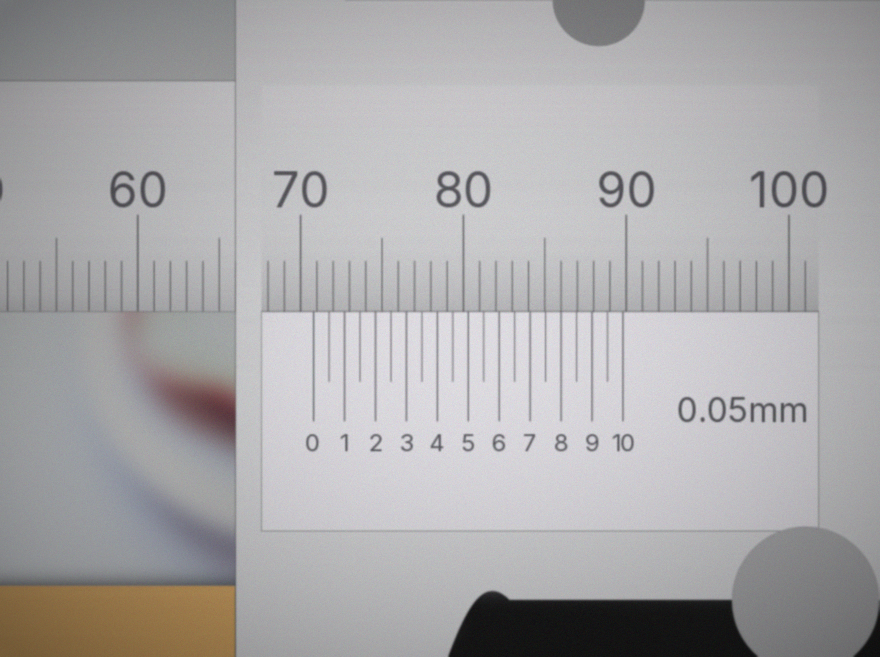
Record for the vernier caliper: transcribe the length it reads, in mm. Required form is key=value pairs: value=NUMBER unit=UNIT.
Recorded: value=70.8 unit=mm
